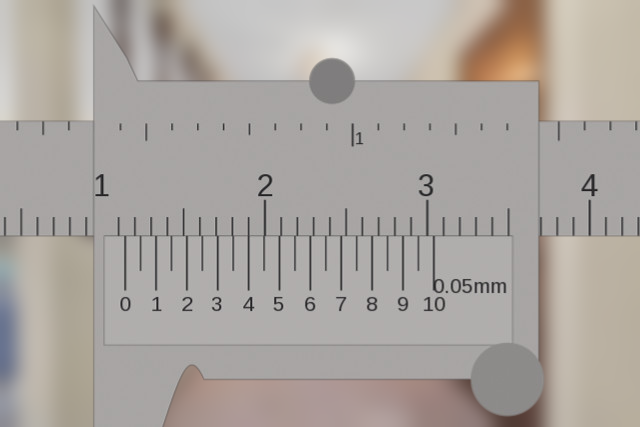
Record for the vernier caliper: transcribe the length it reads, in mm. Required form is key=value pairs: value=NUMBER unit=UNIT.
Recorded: value=11.4 unit=mm
